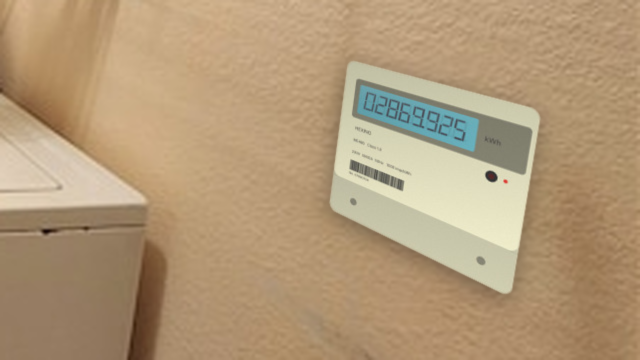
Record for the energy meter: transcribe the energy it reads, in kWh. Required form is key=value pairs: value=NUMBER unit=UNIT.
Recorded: value=2869.925 unit=kWh
